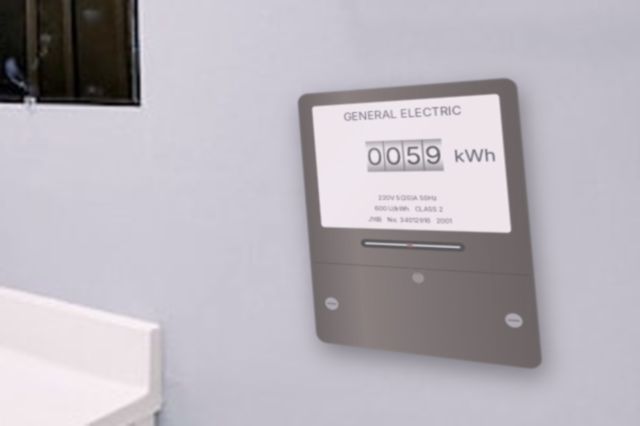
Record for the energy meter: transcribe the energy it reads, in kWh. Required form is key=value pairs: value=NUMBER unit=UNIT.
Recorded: value=59 unit=kWh
